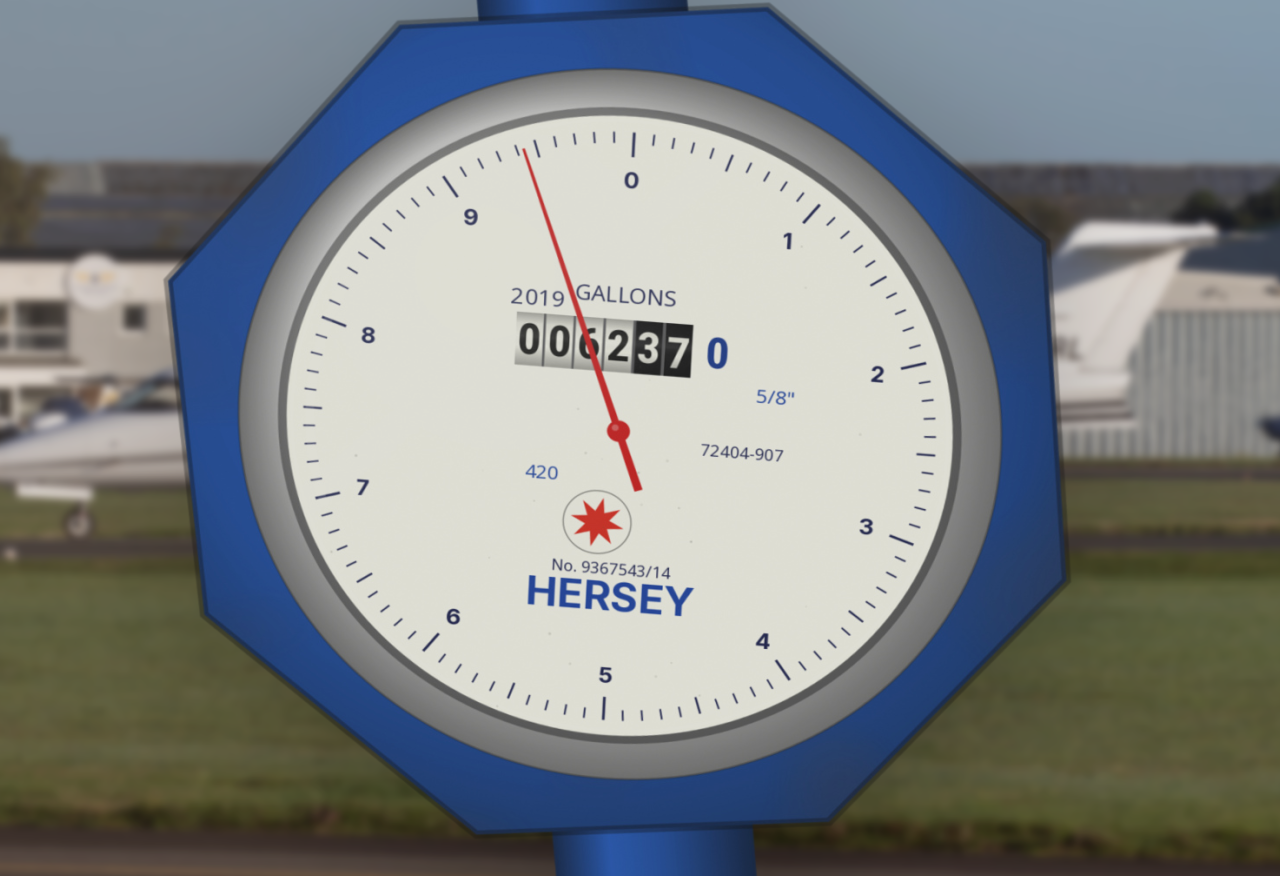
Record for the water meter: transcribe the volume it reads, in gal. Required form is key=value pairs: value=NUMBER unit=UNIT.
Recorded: value=62369.4 unit=gal
